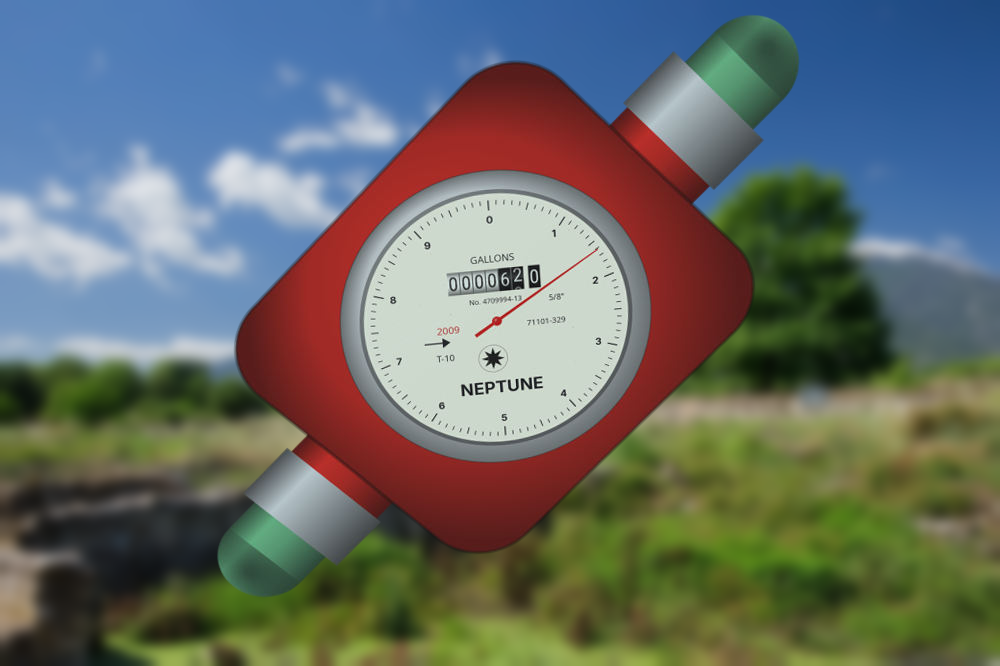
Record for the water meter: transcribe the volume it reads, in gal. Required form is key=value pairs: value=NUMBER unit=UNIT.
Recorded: value=621.6 unit=gal
